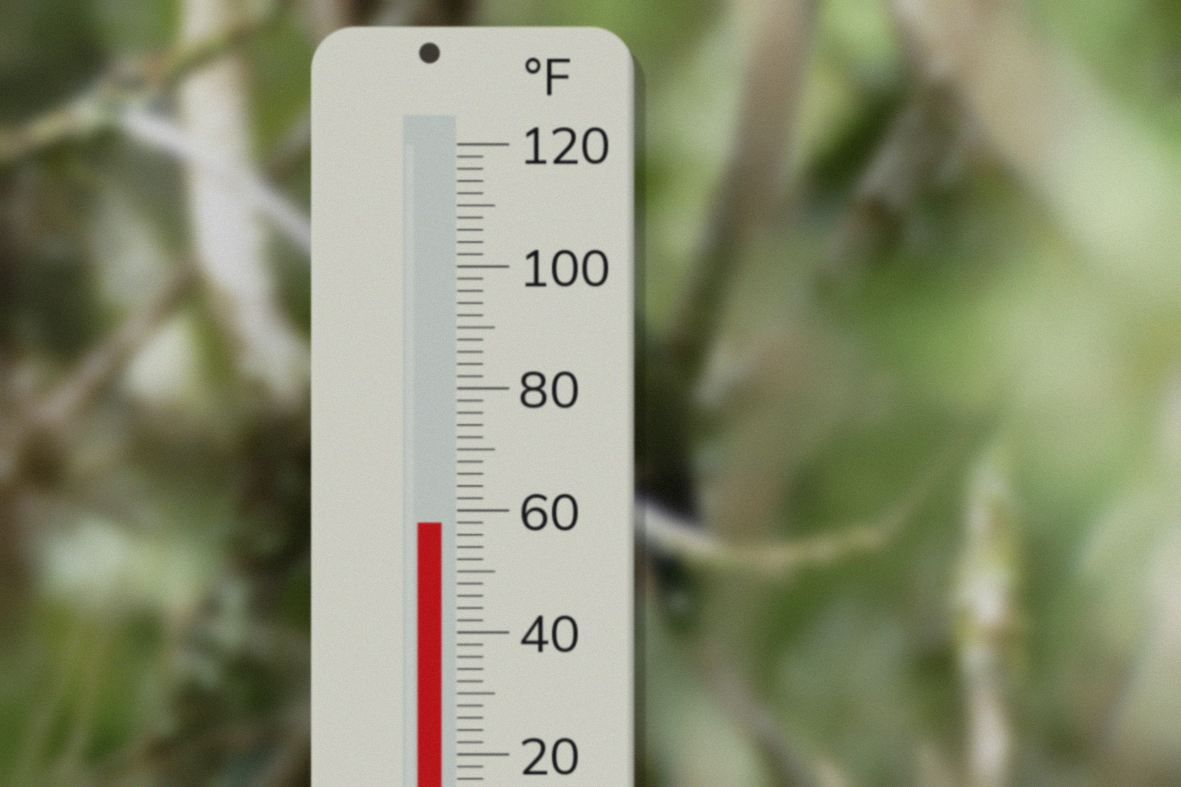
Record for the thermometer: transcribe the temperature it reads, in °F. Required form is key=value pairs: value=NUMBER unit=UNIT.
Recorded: value=58 unit=°F
